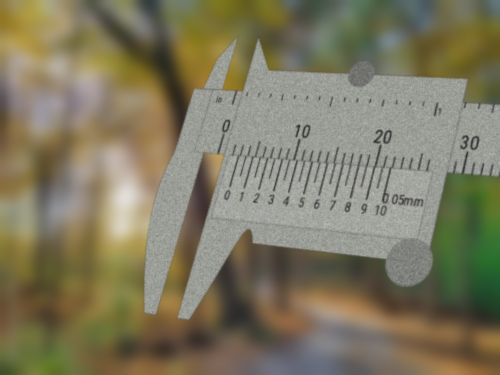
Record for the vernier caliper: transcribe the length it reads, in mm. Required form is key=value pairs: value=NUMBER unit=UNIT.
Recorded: value=2.8 unit=mm
